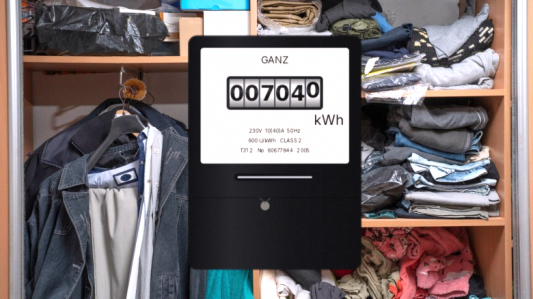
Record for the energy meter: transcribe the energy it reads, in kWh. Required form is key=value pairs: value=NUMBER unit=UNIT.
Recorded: value=7040 unit=kWh
